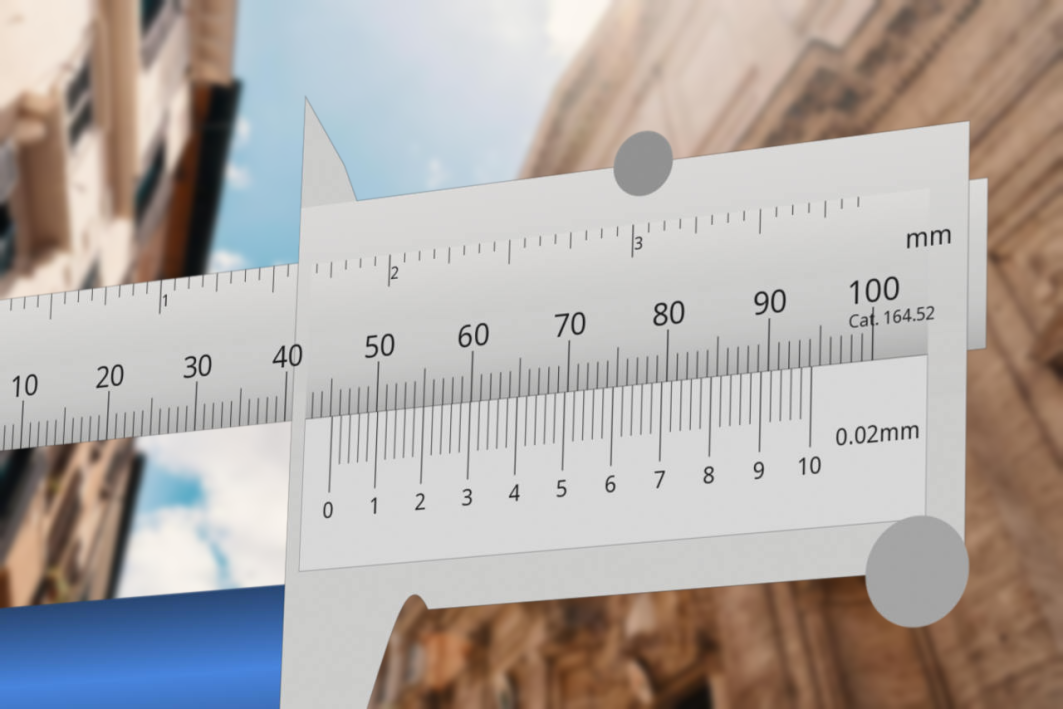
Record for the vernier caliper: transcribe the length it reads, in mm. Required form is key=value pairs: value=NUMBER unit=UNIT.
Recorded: value=45.2 unit=mm
